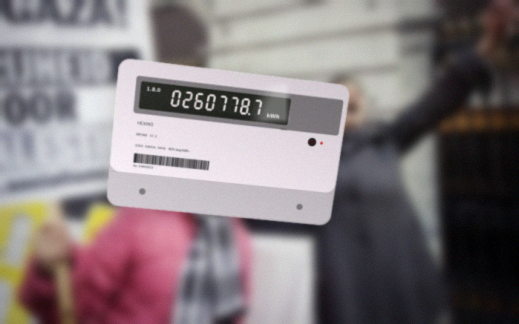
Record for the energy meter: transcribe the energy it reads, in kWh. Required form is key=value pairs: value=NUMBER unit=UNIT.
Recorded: value=260778.7 unit=kWh
